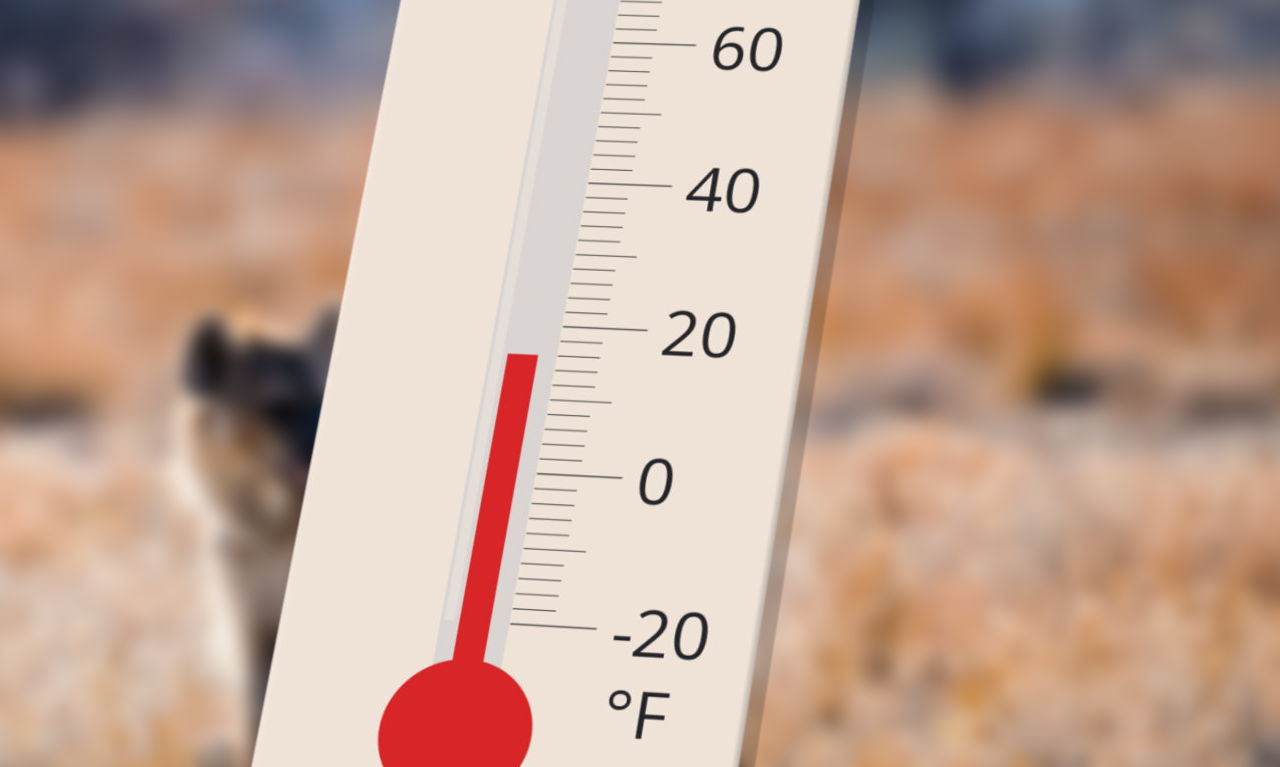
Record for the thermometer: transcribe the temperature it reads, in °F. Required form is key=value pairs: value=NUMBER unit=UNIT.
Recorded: value=16 unit=°F
